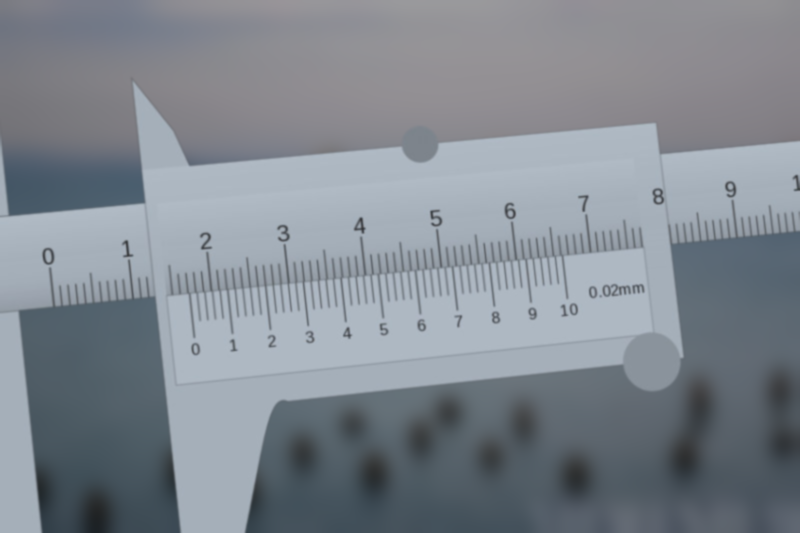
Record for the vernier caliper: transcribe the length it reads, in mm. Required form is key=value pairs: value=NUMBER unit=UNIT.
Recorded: value=17.2 unit=mm
